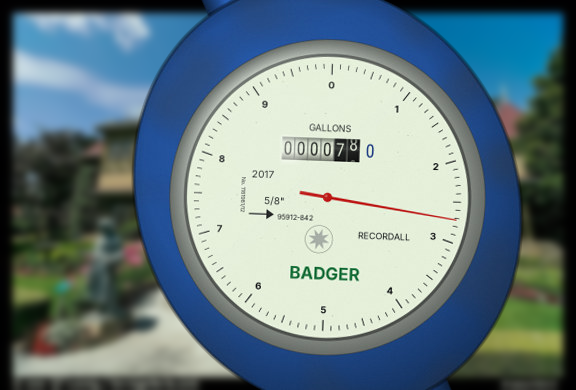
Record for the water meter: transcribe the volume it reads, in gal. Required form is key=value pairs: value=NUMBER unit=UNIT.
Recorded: value=782.7 unit=gal
